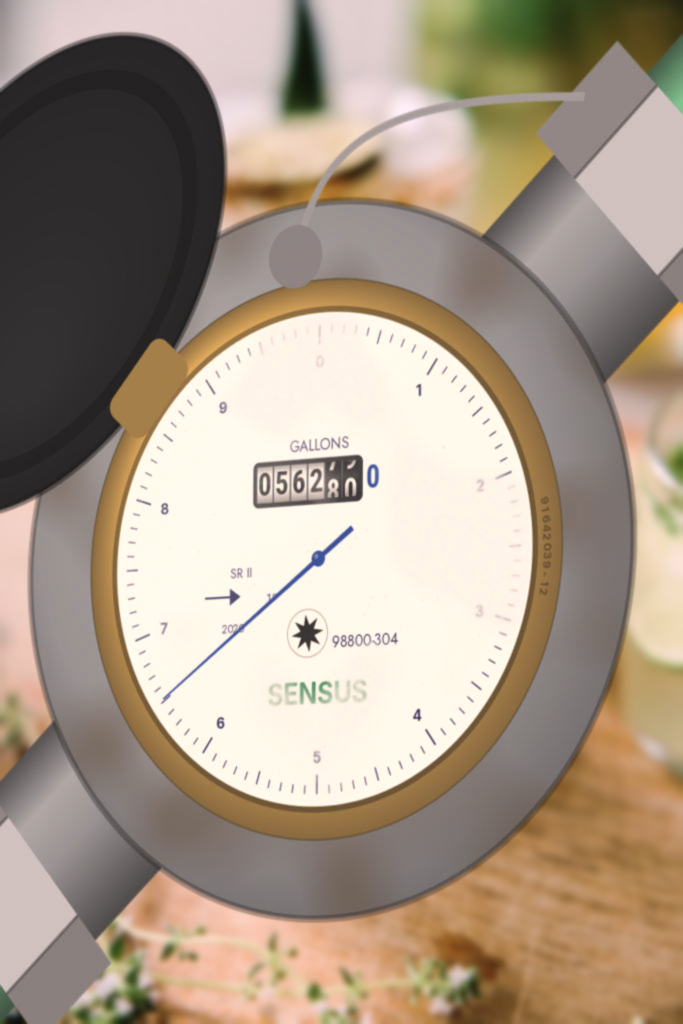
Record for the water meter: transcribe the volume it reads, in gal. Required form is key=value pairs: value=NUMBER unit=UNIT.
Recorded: value=562796.5 unit=gal
